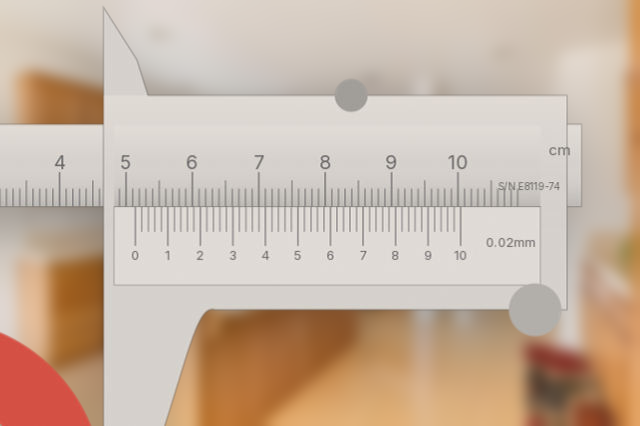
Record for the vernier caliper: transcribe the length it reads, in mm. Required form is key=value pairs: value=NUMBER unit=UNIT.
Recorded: value=51.4 unit=mm
